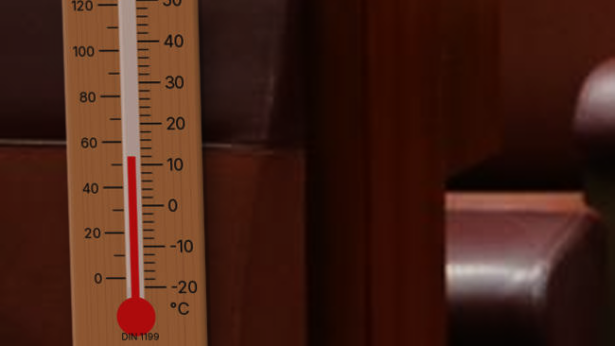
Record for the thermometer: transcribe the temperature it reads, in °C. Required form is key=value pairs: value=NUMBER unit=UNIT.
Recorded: value=12 unit=°C
